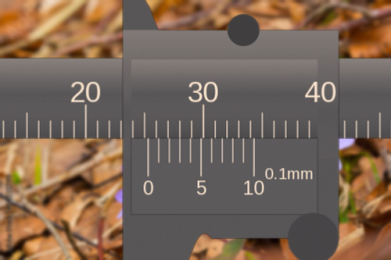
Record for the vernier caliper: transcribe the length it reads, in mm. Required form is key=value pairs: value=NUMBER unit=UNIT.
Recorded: value=25.3 unit=mm
